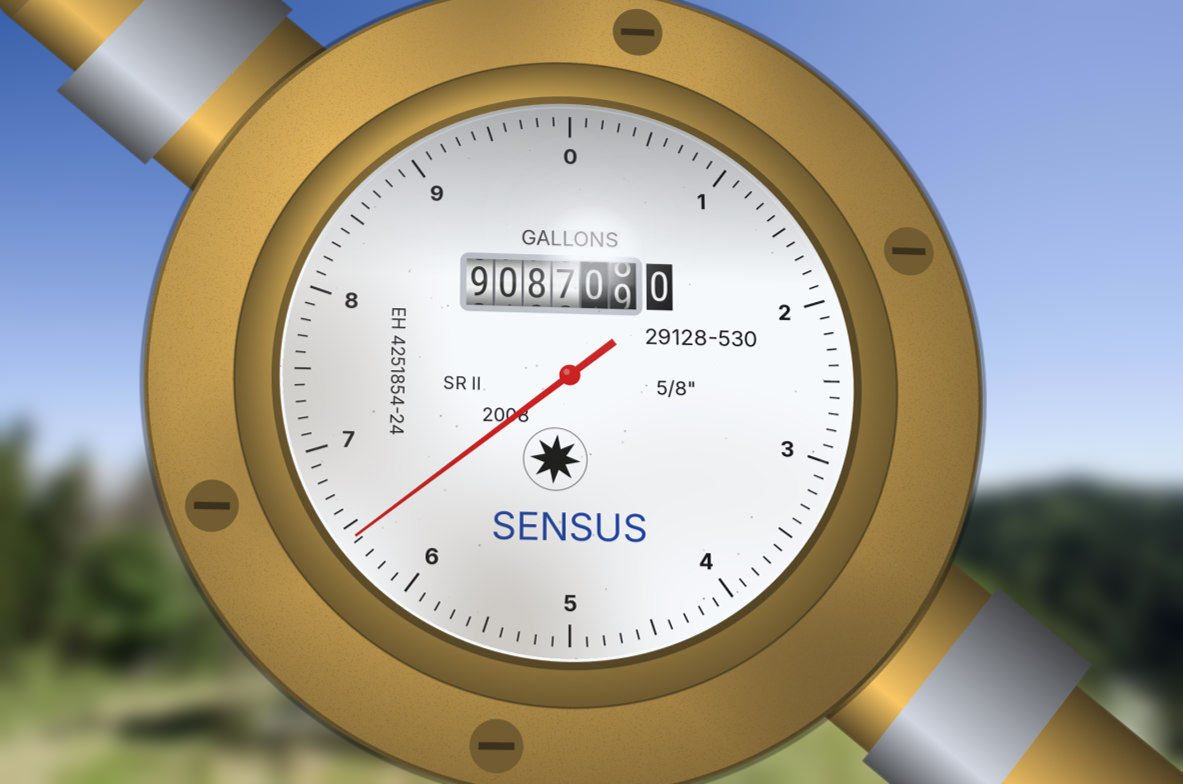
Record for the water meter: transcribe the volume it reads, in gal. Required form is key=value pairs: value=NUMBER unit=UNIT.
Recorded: value=9087086.4 unit=gal
